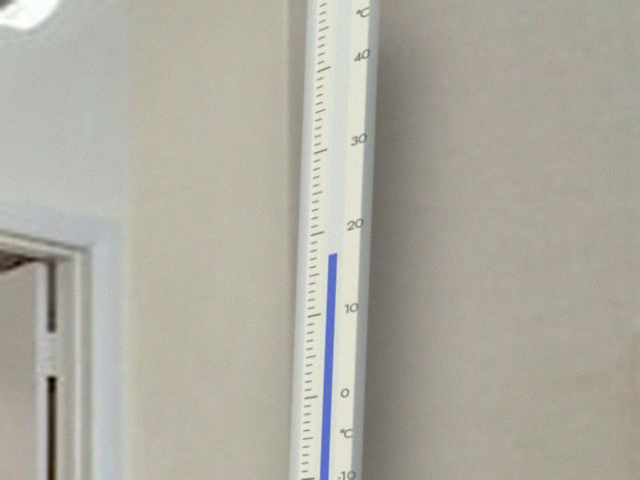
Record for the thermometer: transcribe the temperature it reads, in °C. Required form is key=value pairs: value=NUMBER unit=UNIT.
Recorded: value=17 unit=°C
